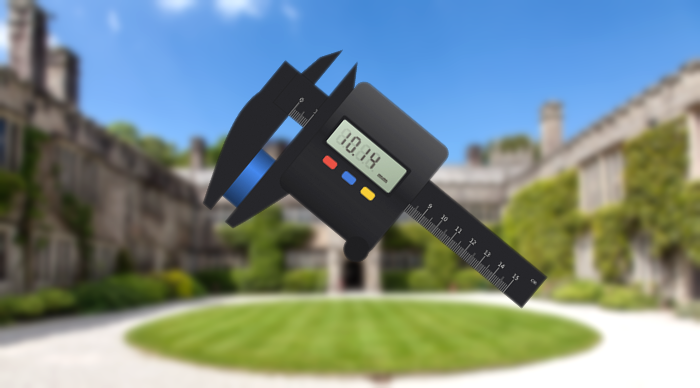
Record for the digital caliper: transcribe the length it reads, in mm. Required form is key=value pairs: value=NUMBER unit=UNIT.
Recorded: value=10.14 unit=mm
